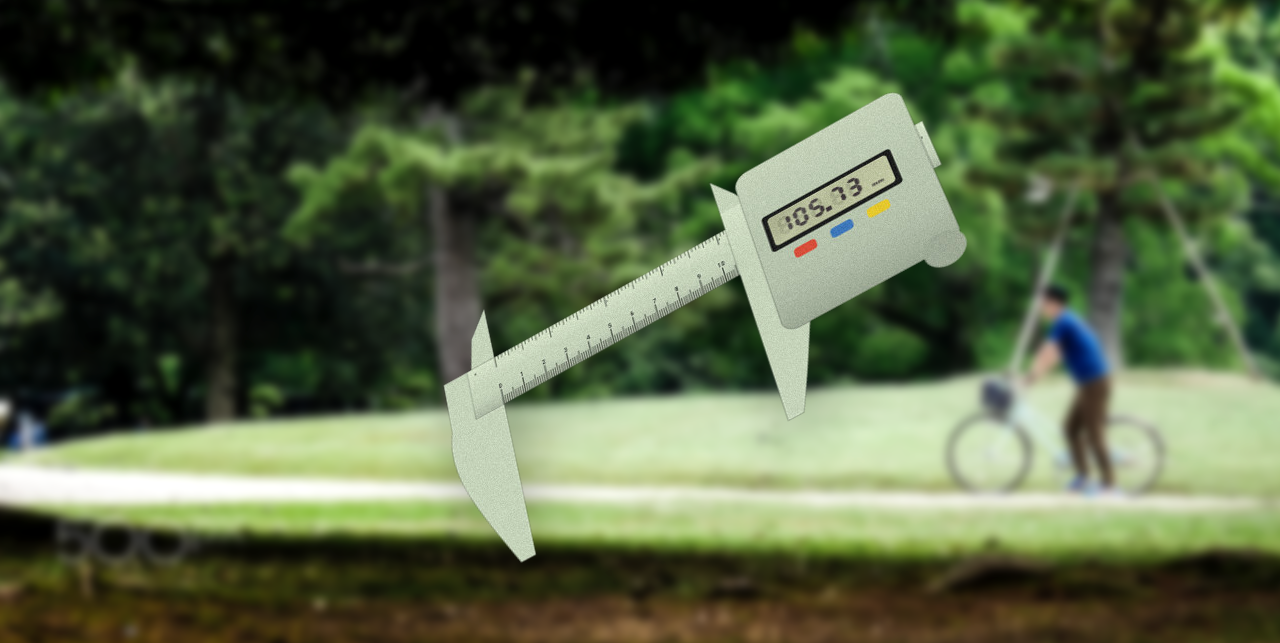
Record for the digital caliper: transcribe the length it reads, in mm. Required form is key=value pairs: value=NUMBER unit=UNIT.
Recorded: value=105.73 unit=mm
